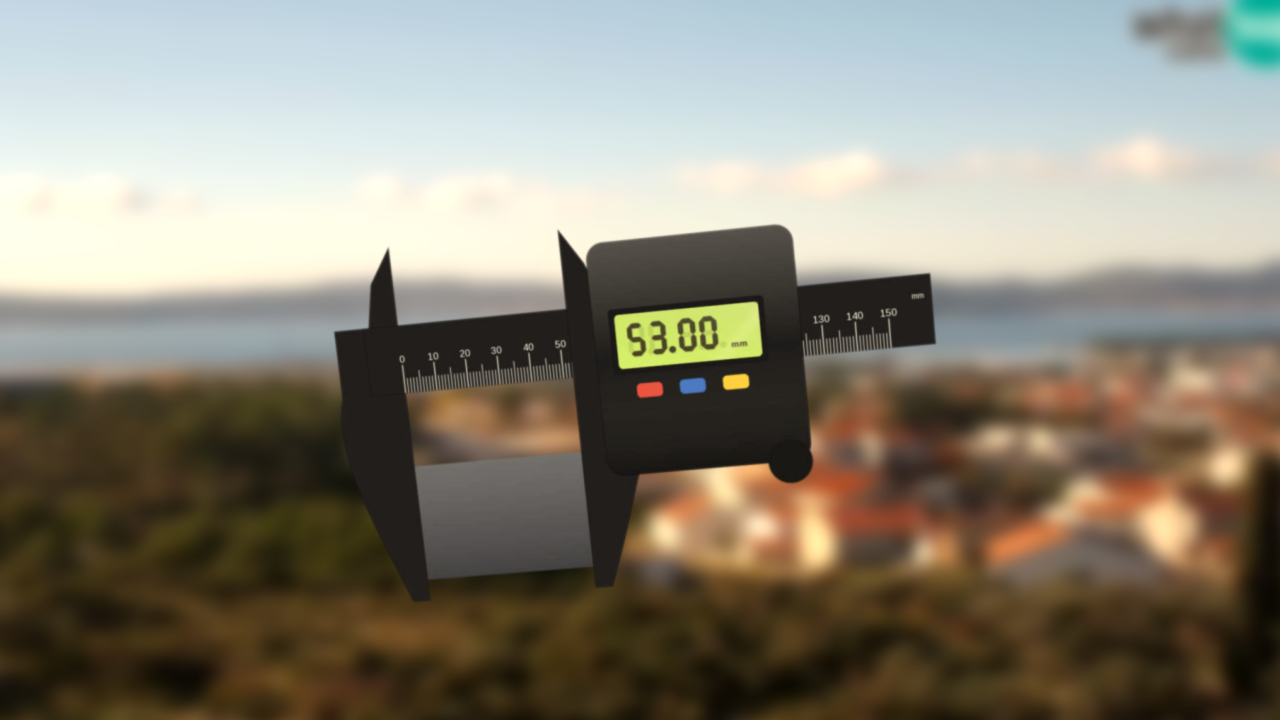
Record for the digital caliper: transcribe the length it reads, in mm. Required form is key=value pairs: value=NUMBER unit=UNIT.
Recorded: value=53.00 unit=mm
